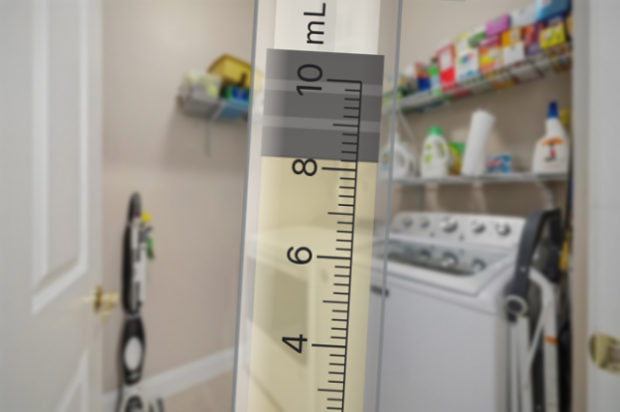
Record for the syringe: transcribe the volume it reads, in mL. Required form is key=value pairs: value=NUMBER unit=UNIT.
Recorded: value=8.2 unit=mL
